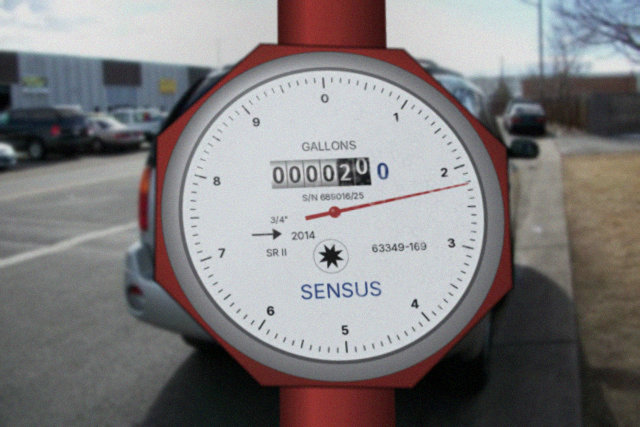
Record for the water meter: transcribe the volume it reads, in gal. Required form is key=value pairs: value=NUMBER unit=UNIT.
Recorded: value=202.2 unit=gal
